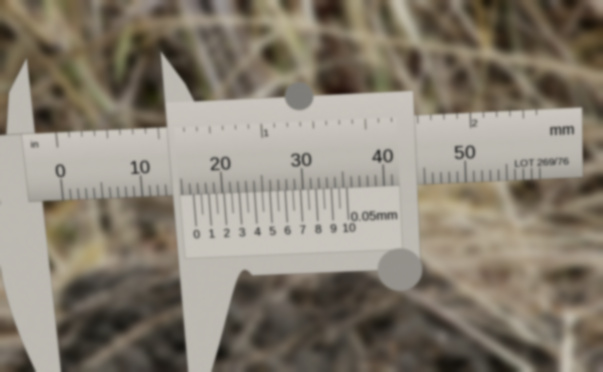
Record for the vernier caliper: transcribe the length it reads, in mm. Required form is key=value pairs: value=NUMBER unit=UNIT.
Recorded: value=16.4 unit=mm
